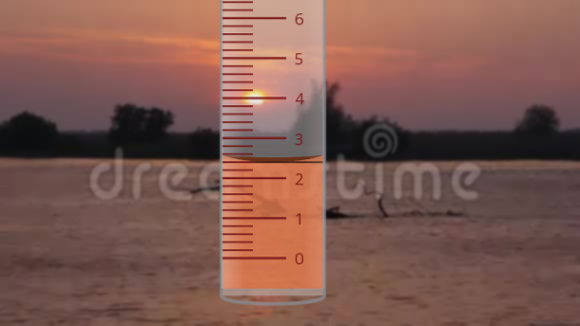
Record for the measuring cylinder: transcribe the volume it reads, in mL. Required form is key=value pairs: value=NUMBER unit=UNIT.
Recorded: value=2.4 unit=mL
